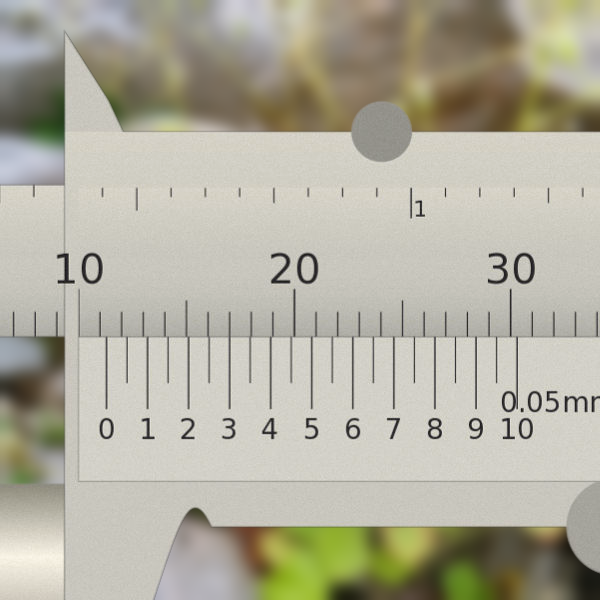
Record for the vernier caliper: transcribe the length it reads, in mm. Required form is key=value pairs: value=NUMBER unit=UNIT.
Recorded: value=11.3 unit=mm
